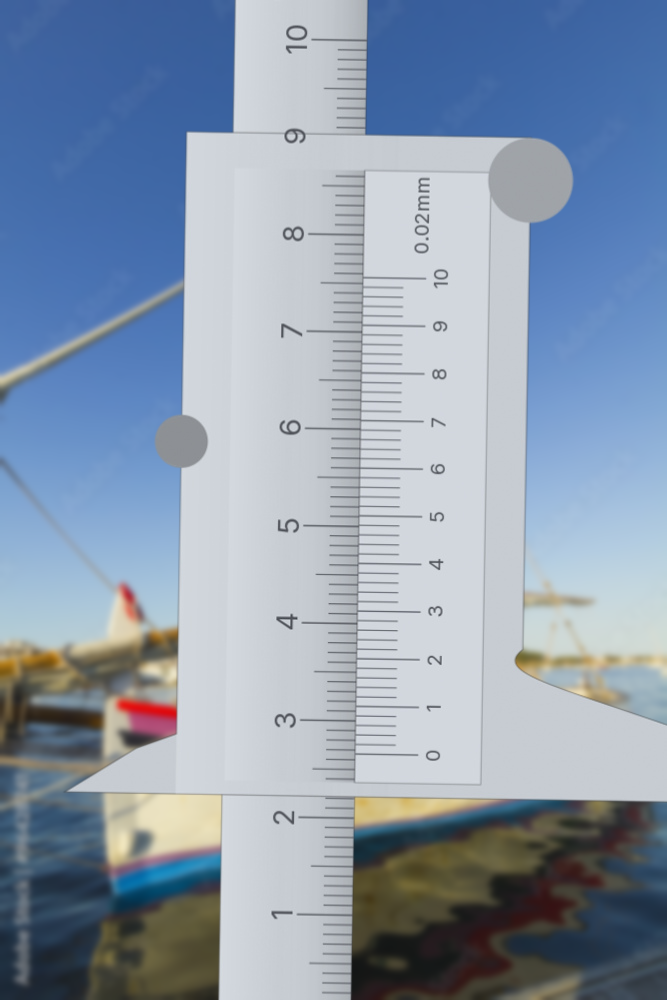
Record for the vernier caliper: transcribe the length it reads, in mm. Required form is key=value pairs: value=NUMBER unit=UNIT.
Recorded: value=26.6 unit=mm
